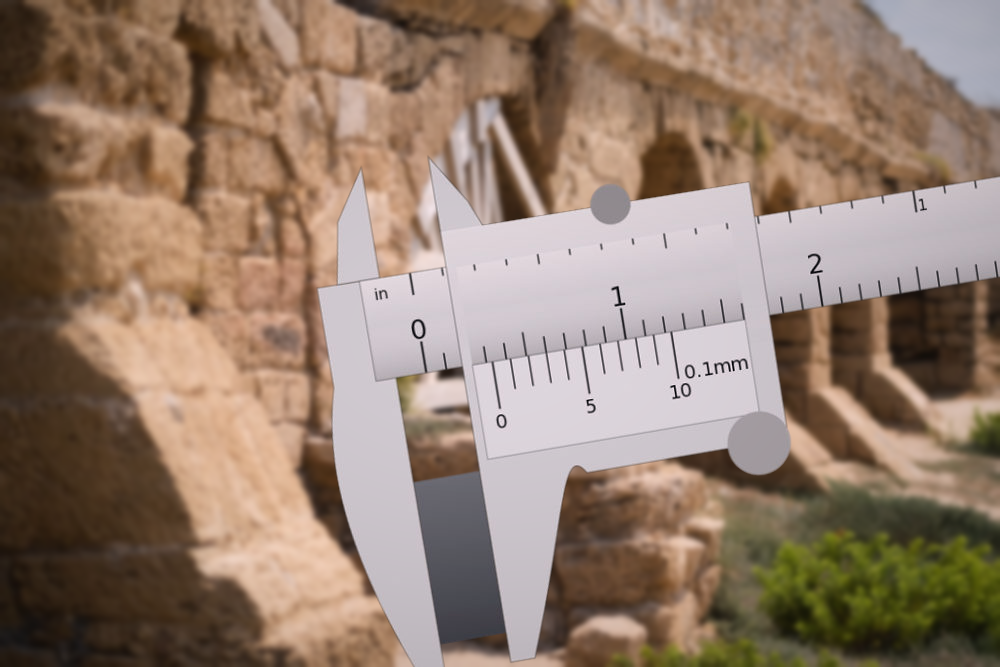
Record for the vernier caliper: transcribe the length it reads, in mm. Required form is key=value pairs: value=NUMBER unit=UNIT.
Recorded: value=3.3 unit=mm
